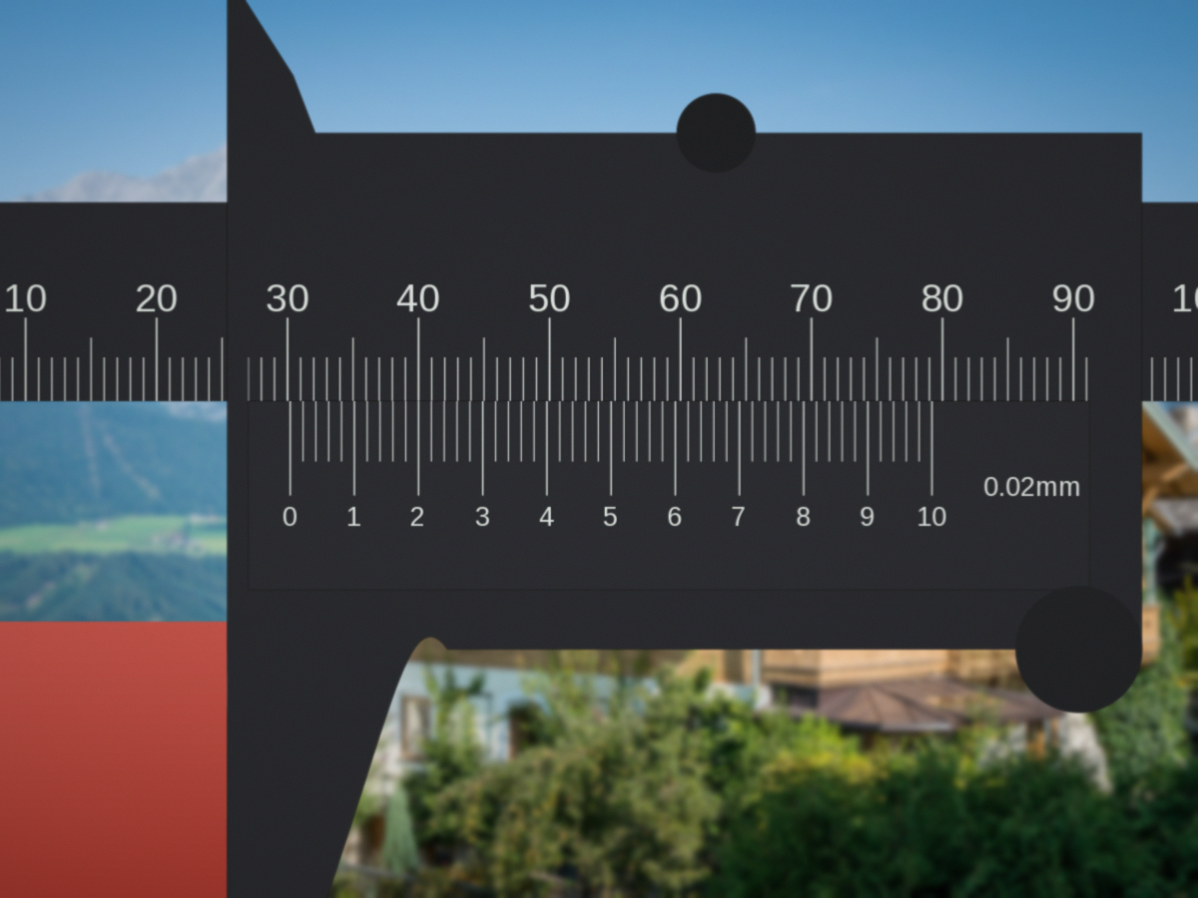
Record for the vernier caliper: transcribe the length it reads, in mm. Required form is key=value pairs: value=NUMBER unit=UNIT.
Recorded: value=30.2 unit=mm
